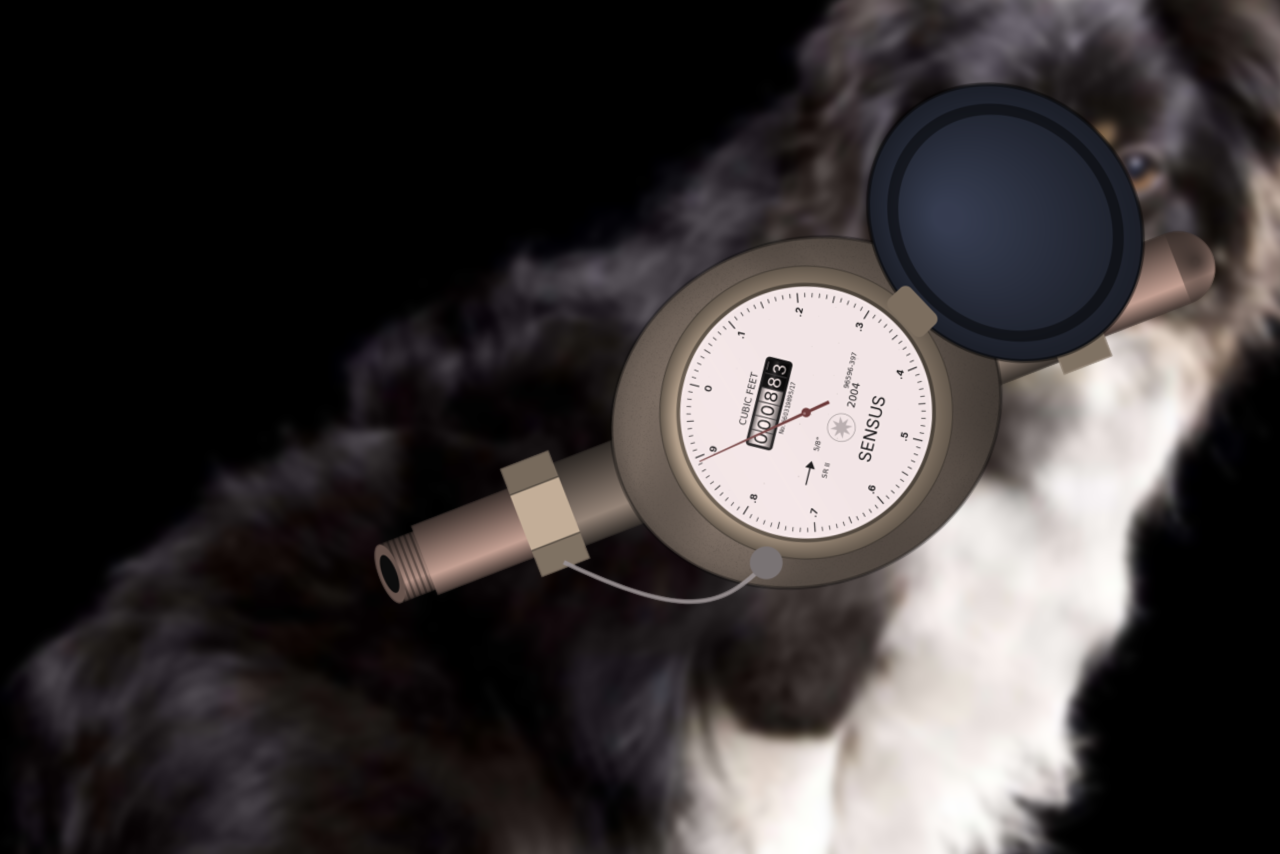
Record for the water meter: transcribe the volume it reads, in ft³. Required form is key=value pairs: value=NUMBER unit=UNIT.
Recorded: value=882.89 unit=ft³
